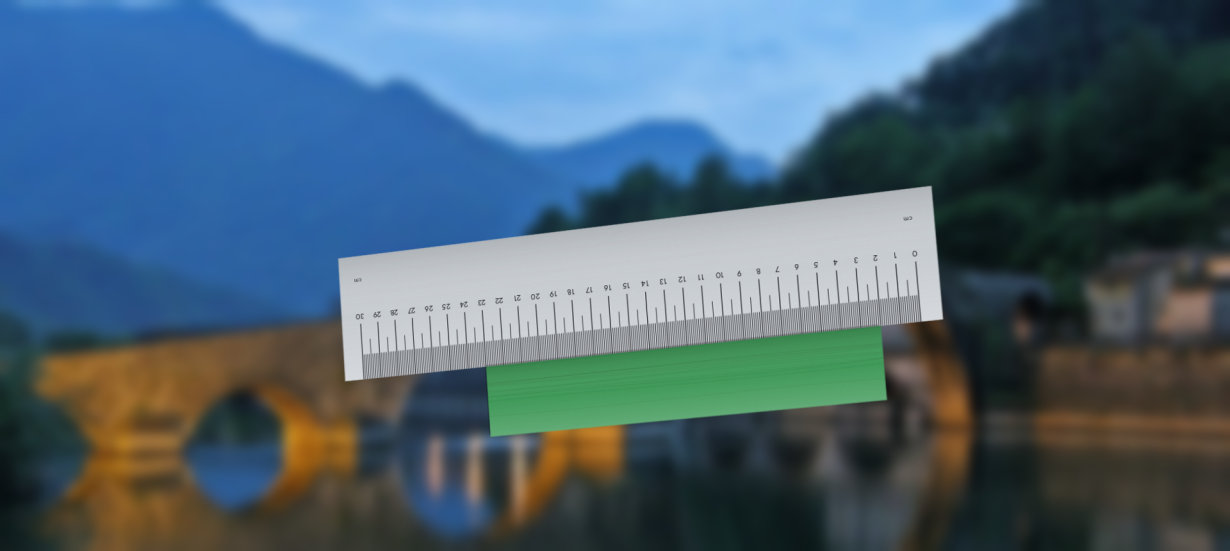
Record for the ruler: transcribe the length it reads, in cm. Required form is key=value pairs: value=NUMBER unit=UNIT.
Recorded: value=21 unit=cm
